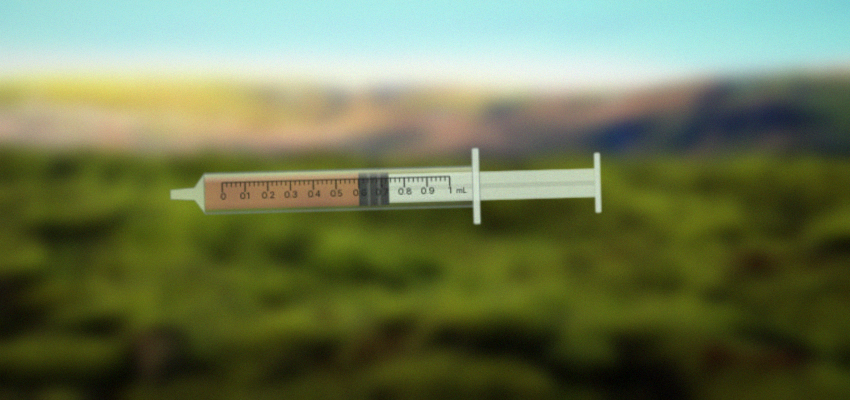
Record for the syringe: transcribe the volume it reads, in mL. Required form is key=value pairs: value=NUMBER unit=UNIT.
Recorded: value=0.6 unit=mL
